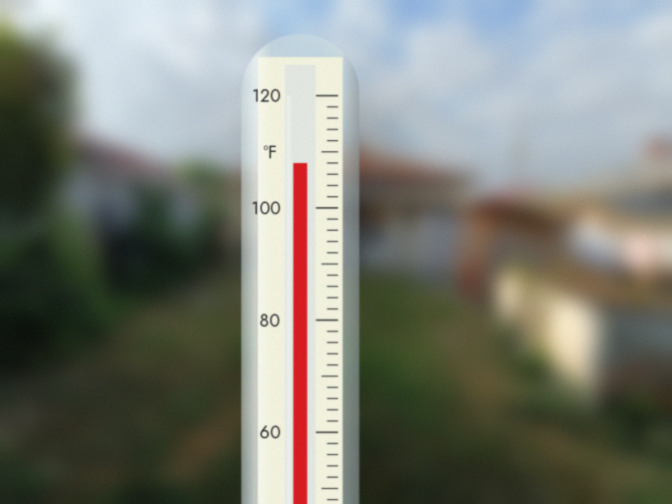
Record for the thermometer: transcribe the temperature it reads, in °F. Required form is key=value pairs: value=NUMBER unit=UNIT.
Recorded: value=108 unit=°F
